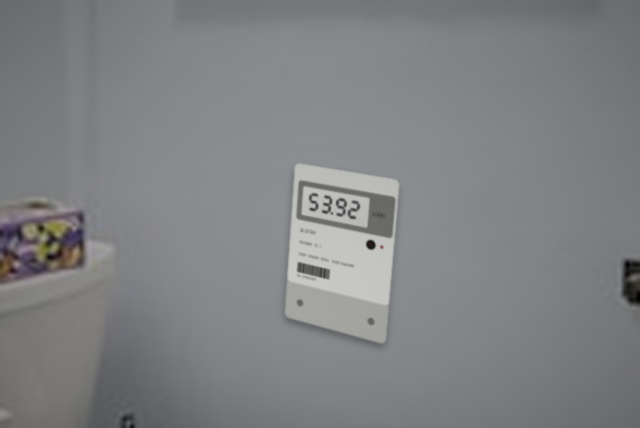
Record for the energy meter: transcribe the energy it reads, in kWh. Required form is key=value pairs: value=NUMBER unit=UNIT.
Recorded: value=53.92 unit=kWh
